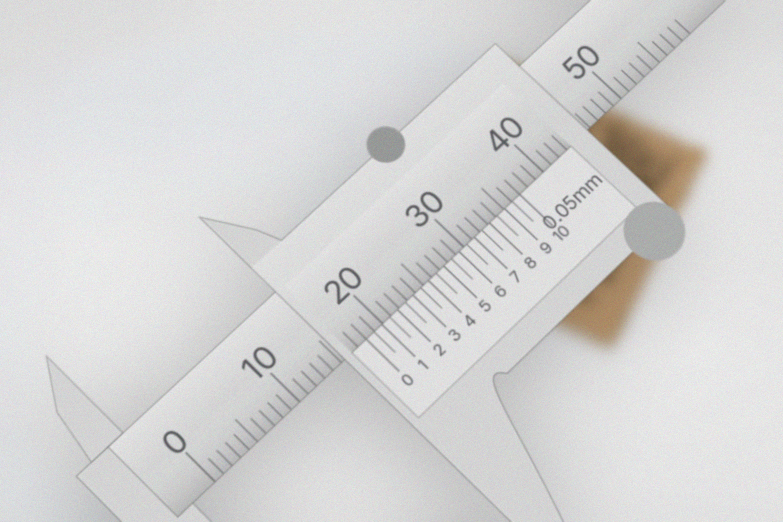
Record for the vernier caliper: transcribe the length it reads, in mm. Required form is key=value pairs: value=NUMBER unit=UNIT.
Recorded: value=18.0 unit=mm
